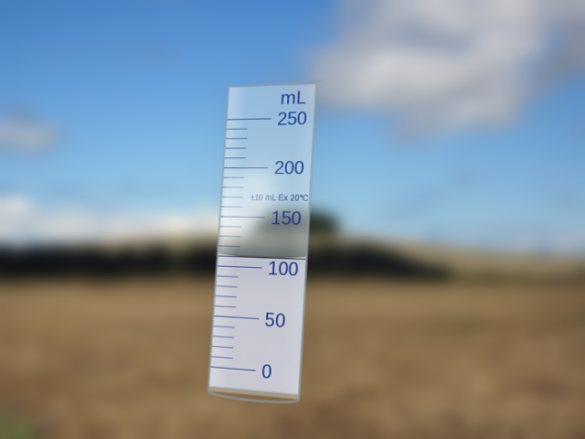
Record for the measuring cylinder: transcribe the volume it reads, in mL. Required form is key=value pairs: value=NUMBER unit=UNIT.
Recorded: value=110 unit=mL
